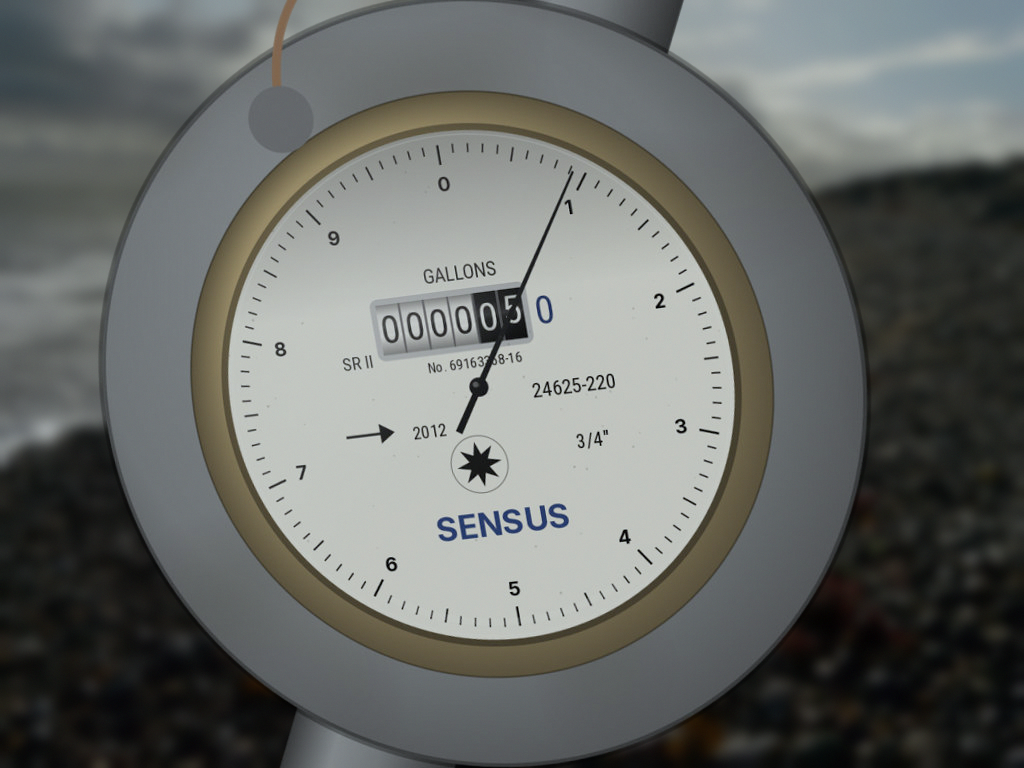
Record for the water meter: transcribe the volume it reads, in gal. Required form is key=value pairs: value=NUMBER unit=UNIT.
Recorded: value=50.9 unit=gal
